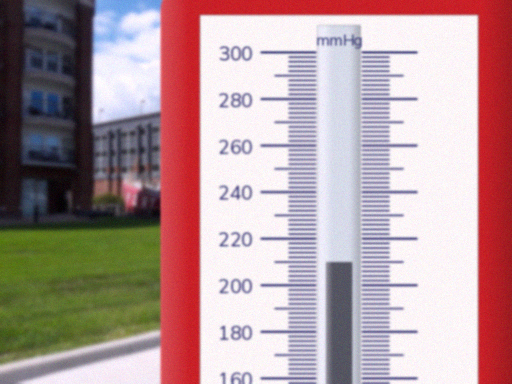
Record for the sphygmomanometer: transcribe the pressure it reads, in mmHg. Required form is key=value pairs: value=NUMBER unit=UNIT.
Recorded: value=210 unit=mmHg
